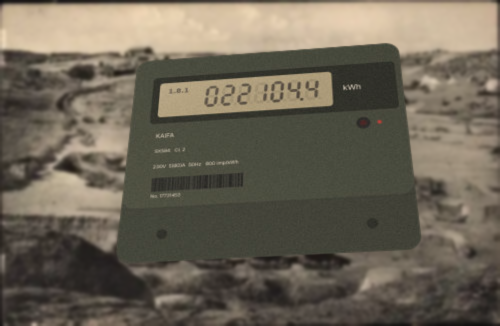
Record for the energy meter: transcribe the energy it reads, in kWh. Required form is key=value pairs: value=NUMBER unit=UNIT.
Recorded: value=22104.4 unit=kWh
